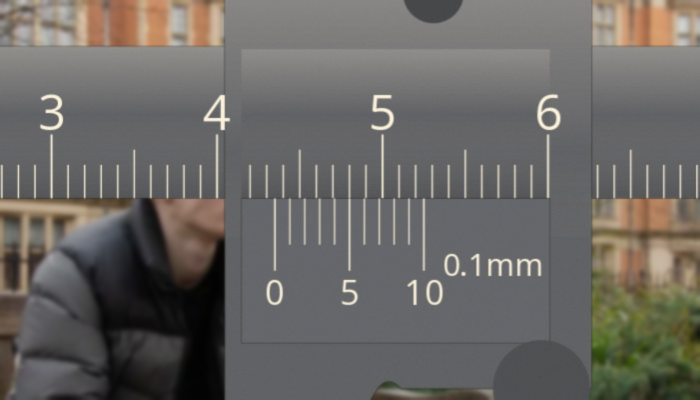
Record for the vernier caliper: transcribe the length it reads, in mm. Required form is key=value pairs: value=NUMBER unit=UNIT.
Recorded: value=43.5 unit=mm
